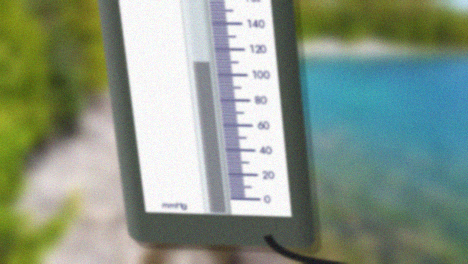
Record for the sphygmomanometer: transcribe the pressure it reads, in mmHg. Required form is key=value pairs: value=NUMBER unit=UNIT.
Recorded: value=110 unit=mmHg
